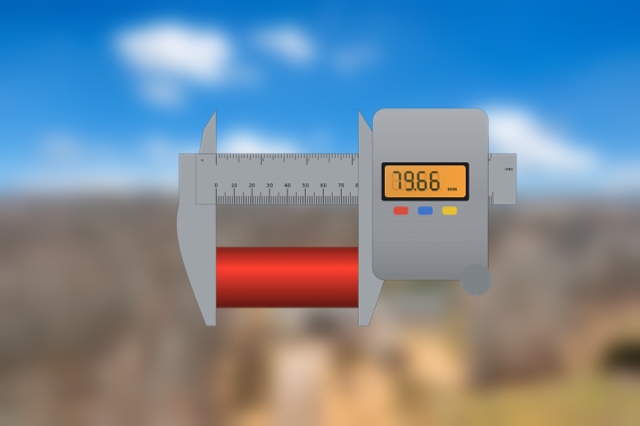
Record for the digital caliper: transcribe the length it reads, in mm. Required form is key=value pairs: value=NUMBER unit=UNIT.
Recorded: value=79.66 unit=mm
